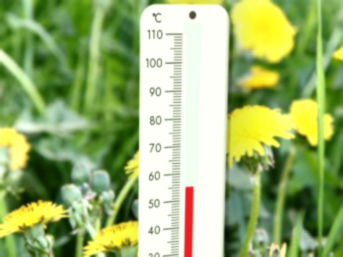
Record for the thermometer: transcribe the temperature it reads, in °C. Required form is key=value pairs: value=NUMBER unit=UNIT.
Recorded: value=55 unit=°C
